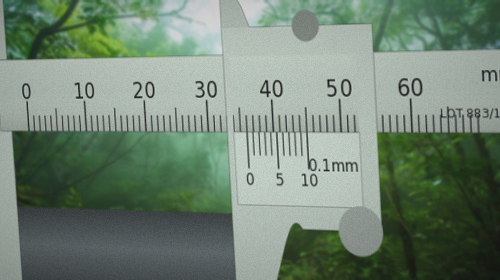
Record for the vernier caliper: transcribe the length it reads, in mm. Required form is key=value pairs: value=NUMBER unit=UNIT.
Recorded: value=36.0 unit=mm
